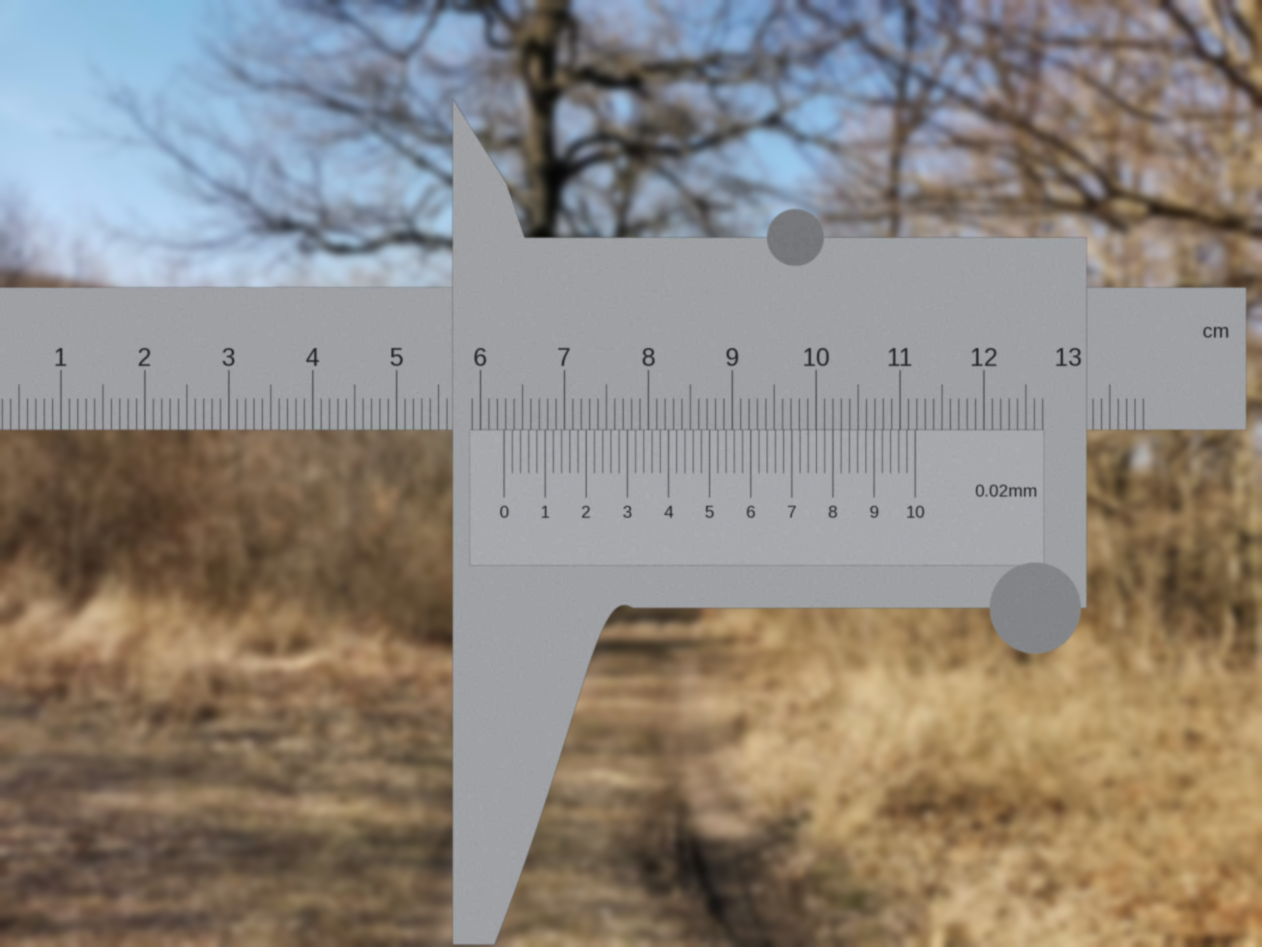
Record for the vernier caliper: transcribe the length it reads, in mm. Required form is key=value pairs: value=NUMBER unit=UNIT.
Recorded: value=62.8 unit=mm
